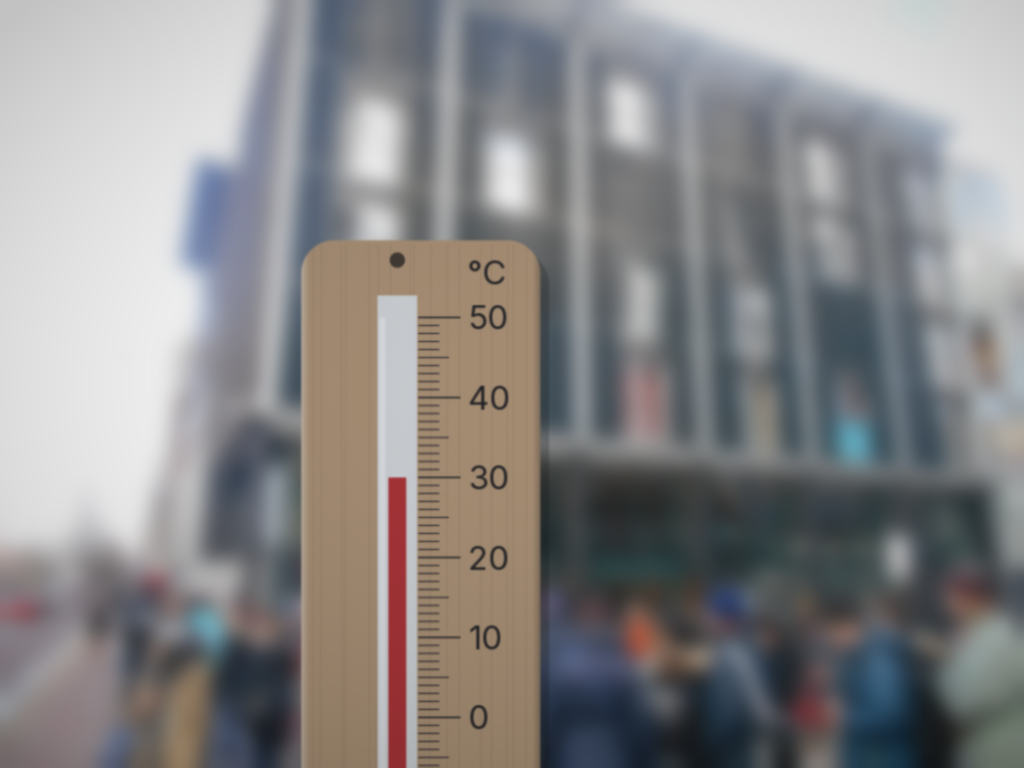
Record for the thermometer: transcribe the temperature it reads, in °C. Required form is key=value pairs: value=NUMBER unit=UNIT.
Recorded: value=30 unit=°C
